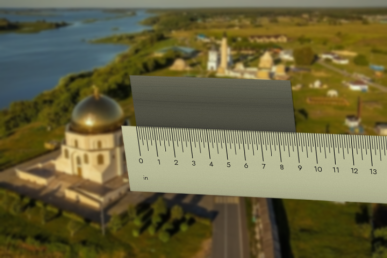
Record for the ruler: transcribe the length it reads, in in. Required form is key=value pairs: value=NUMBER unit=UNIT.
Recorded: value=9 unit=in
